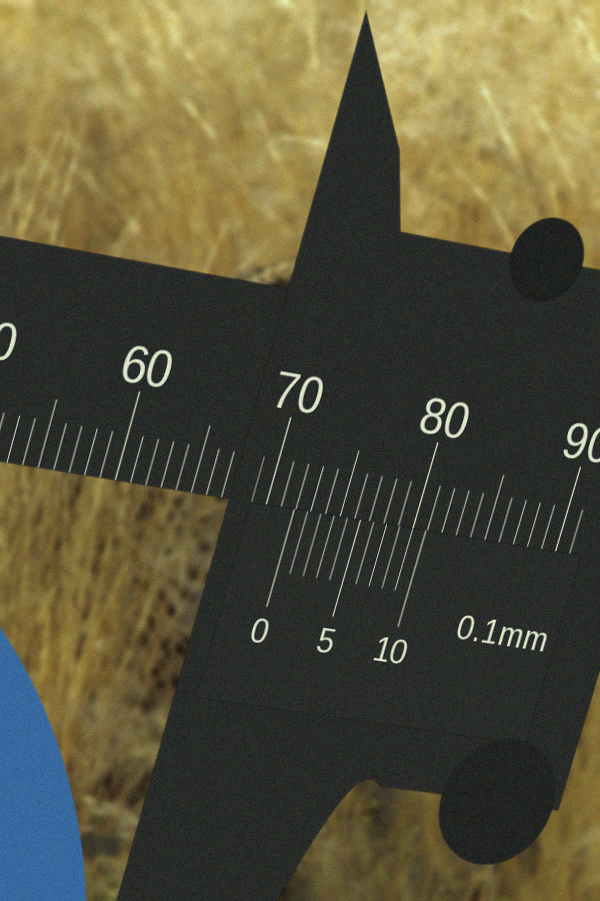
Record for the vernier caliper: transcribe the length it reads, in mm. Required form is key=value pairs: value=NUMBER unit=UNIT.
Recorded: value=71.9 unit=mm
